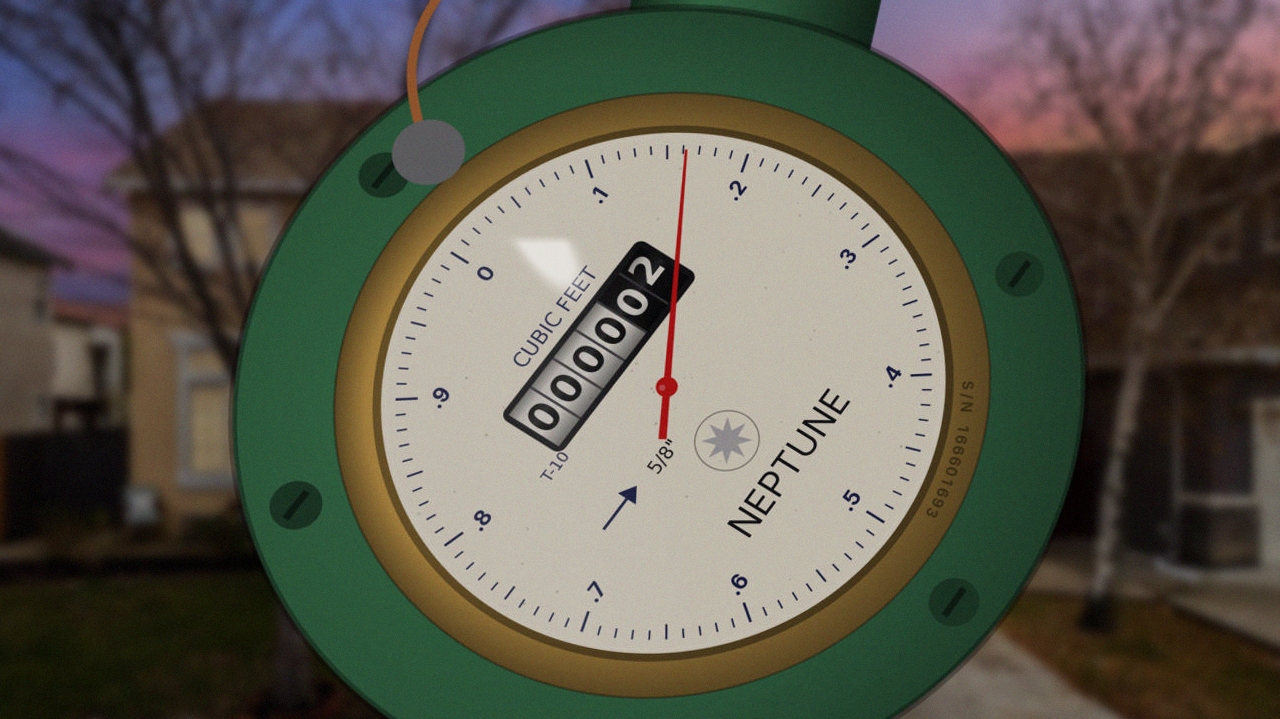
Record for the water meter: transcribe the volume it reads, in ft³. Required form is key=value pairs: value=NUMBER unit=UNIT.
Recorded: value=2.16 unit=ft³
